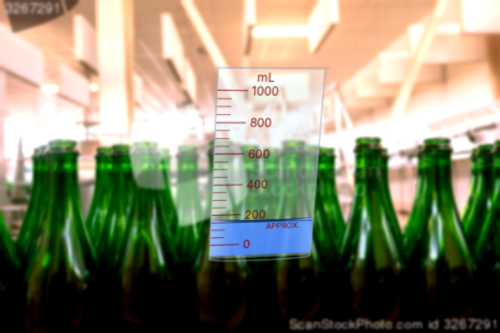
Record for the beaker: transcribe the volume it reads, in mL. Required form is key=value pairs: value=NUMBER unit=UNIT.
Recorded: value=150 unit=mL
